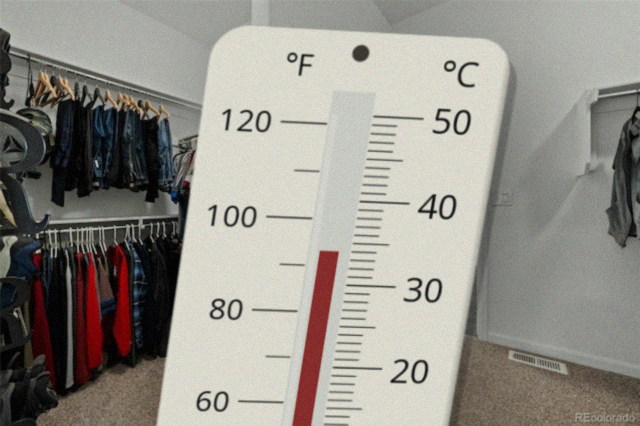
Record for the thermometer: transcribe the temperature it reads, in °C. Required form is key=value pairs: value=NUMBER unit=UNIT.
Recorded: value=34 unit=°C
